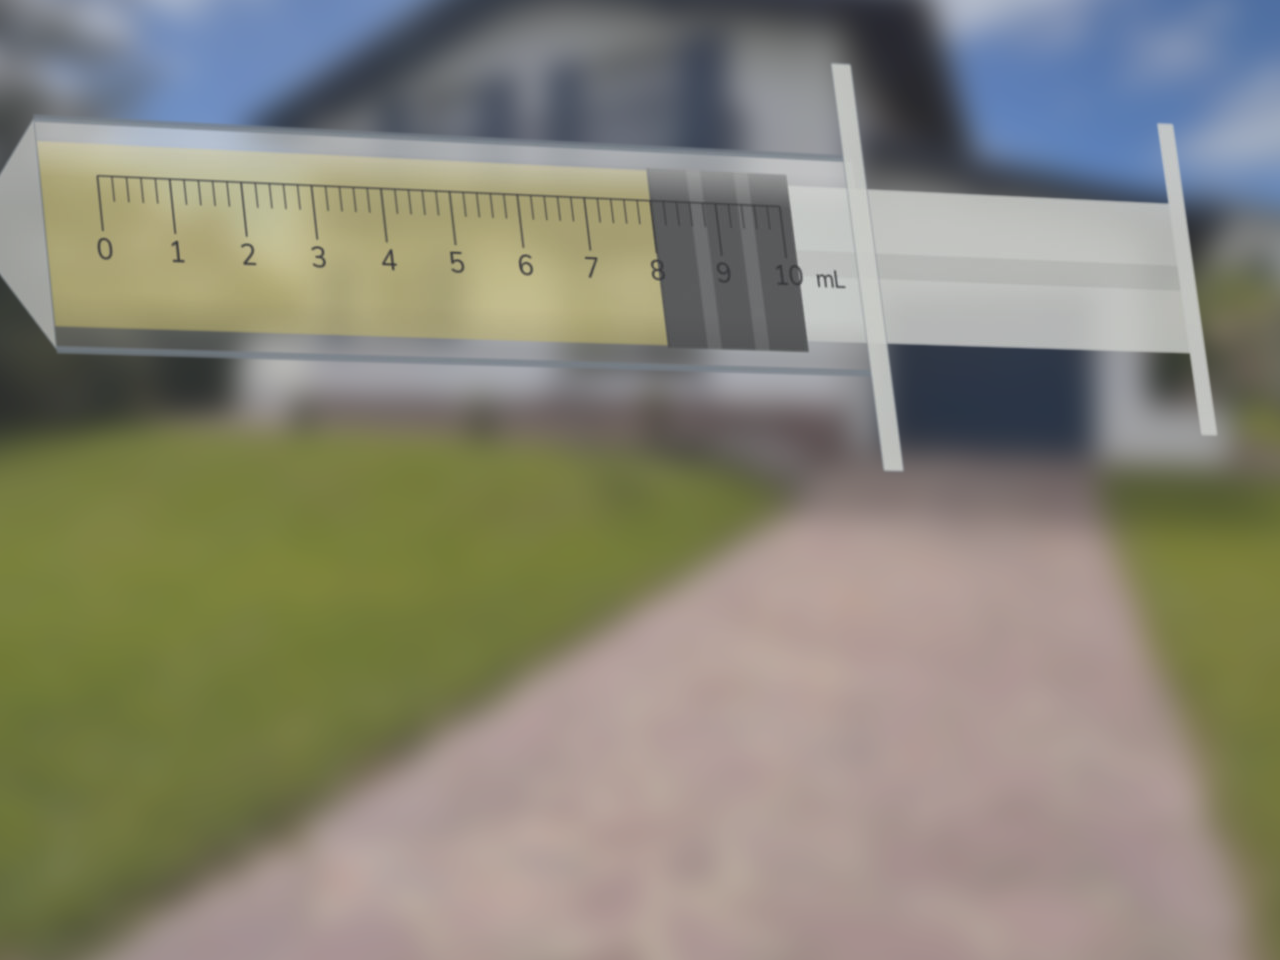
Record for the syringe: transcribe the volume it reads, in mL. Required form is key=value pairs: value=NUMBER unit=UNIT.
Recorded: value=8 unit=mL
